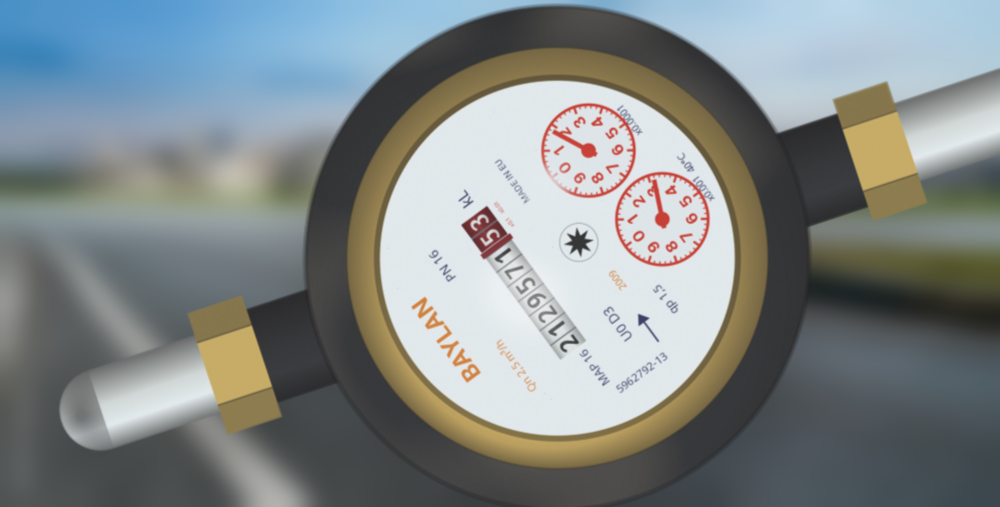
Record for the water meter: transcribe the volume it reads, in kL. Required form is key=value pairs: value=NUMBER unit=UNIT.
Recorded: value=2129571.5331 unit=kL
